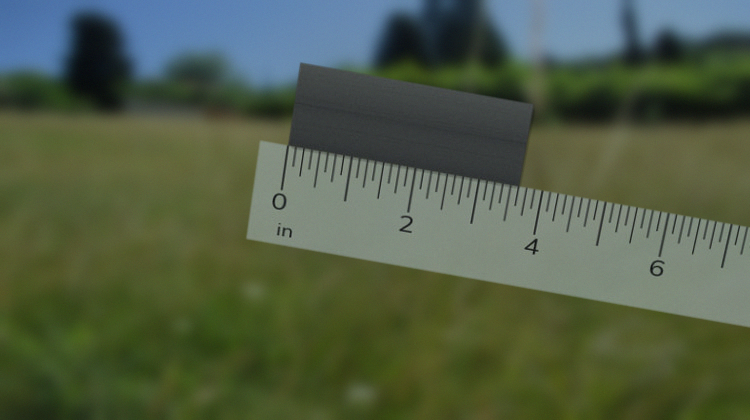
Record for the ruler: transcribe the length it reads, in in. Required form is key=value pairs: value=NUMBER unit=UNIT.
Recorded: value=3.625 unit=in
